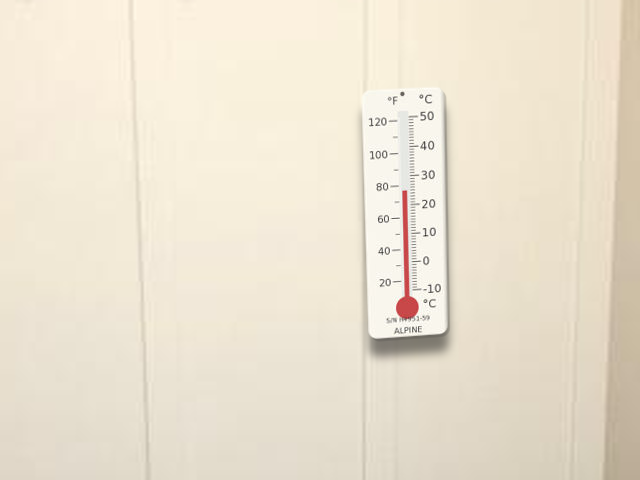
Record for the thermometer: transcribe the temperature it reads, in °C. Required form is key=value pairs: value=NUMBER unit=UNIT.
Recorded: value=25 unit=°C
